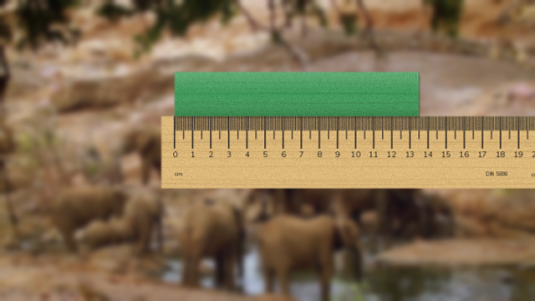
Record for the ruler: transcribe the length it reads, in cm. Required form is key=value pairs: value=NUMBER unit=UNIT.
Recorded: value=13.5 unit=cm
